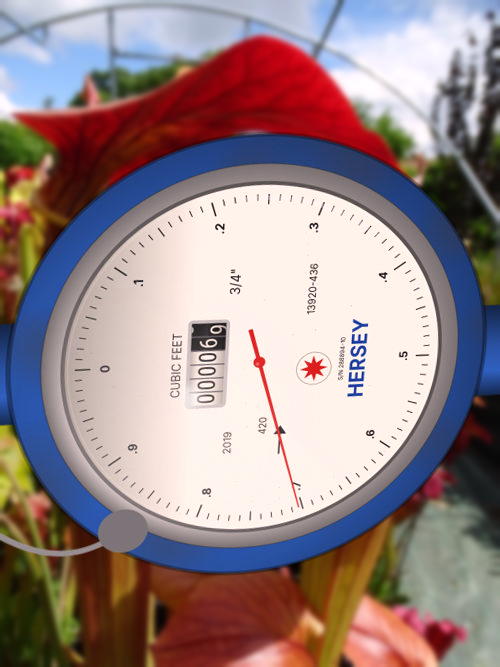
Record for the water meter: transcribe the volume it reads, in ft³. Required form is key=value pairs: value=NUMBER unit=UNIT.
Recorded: value=68.70 unit=ft³
